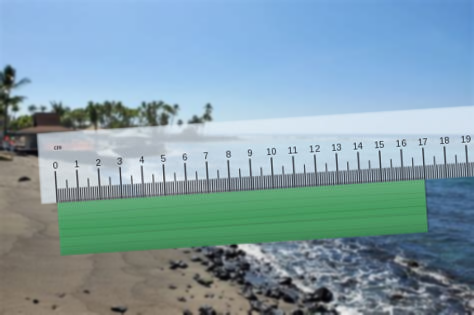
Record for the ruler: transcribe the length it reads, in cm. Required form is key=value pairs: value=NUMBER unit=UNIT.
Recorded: value=17 unit=cm
